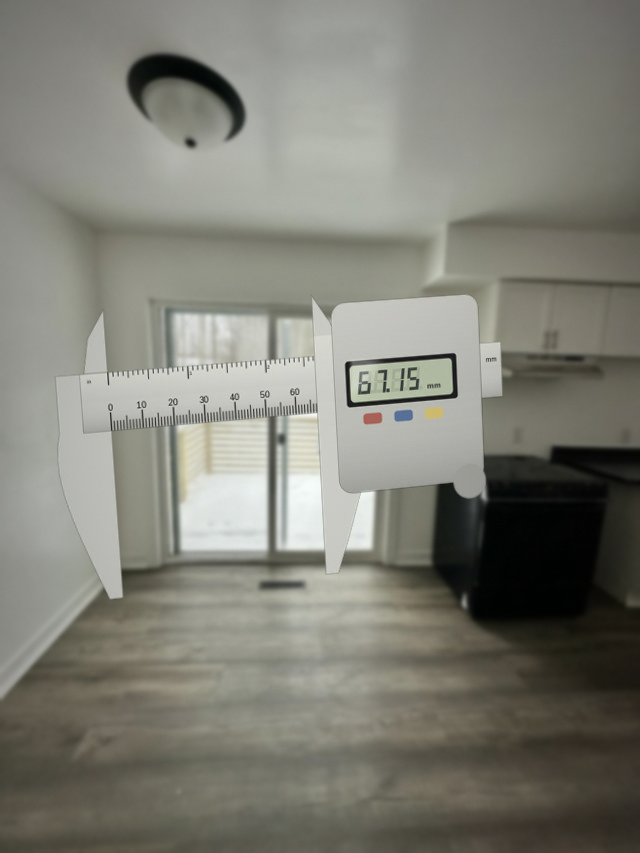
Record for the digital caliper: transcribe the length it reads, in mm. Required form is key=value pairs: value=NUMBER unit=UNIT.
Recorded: value=67.15 unit=mm
